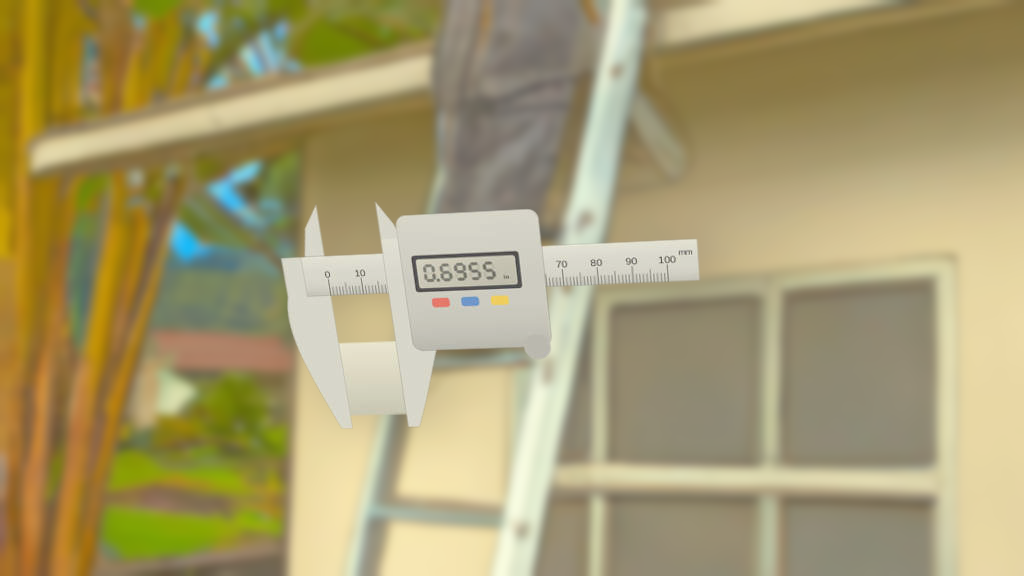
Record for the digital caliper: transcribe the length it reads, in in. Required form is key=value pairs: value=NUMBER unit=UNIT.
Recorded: value=0.6955 unit=in
